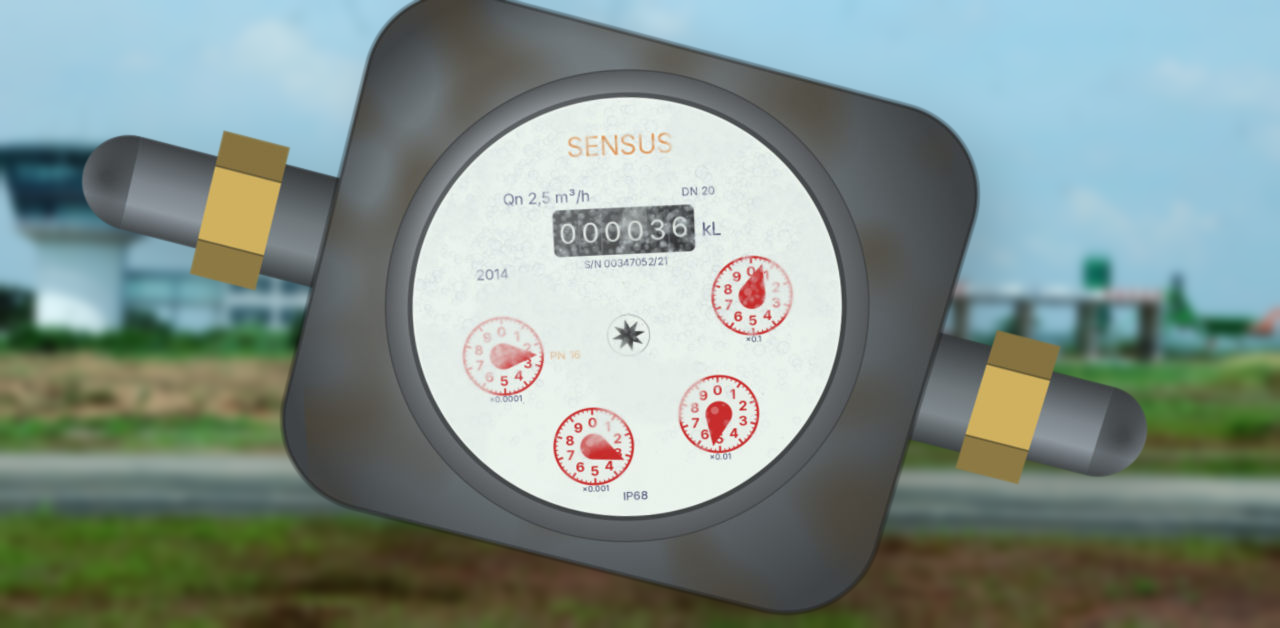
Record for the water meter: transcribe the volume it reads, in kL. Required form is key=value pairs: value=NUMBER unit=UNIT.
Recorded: value=36.0532 unit=kL
